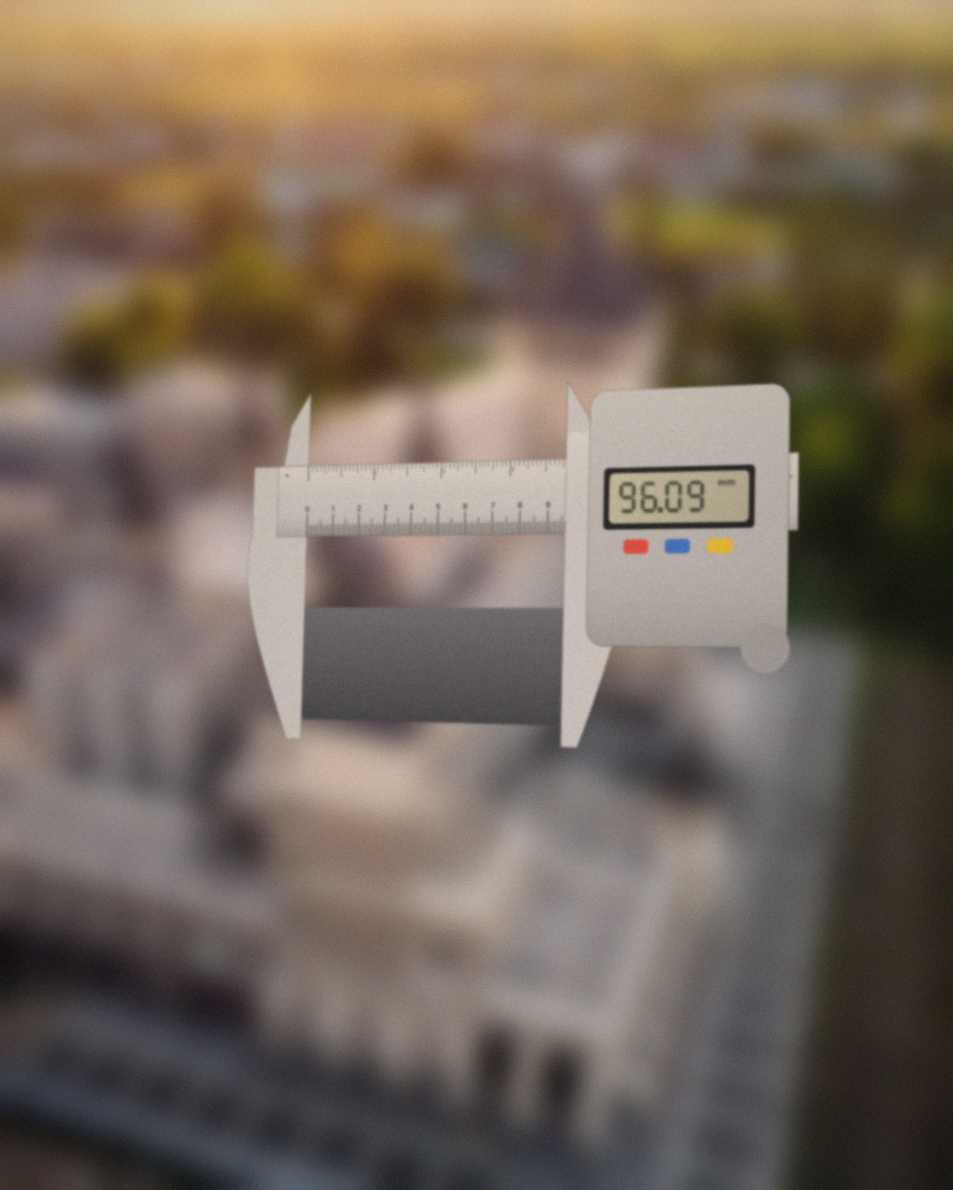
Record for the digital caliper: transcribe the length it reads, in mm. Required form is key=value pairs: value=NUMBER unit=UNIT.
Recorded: value=96.09 unit=mm
